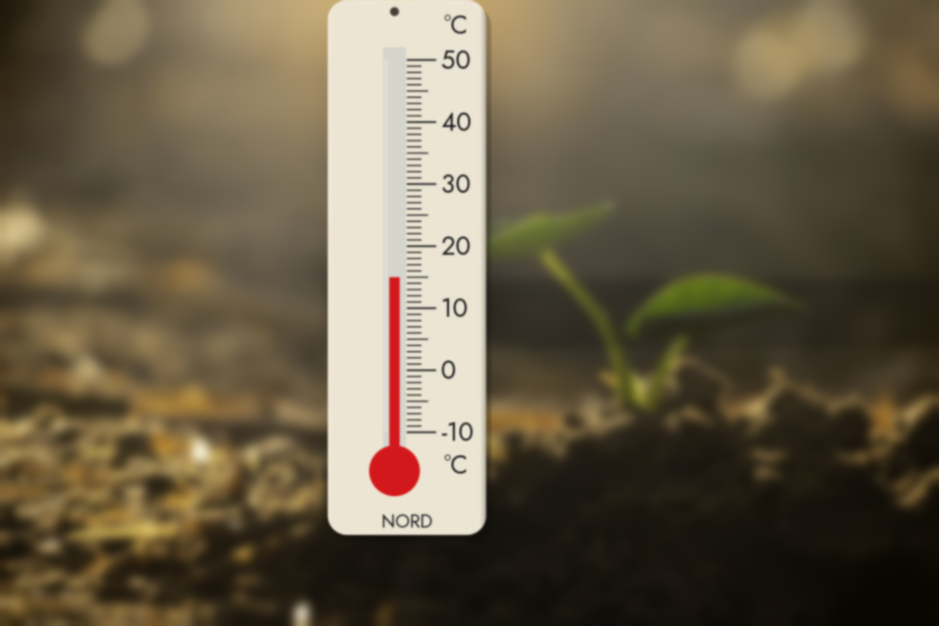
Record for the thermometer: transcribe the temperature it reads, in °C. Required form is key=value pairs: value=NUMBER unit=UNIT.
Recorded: value=15 unit=°C
